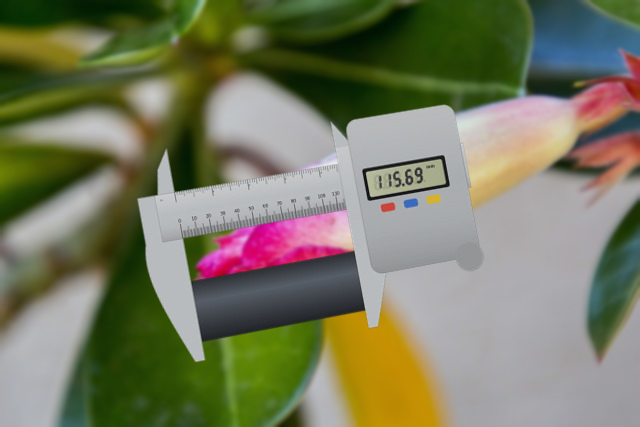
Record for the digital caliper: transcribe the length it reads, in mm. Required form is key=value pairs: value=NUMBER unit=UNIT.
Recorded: value=115.69 unit=mm
